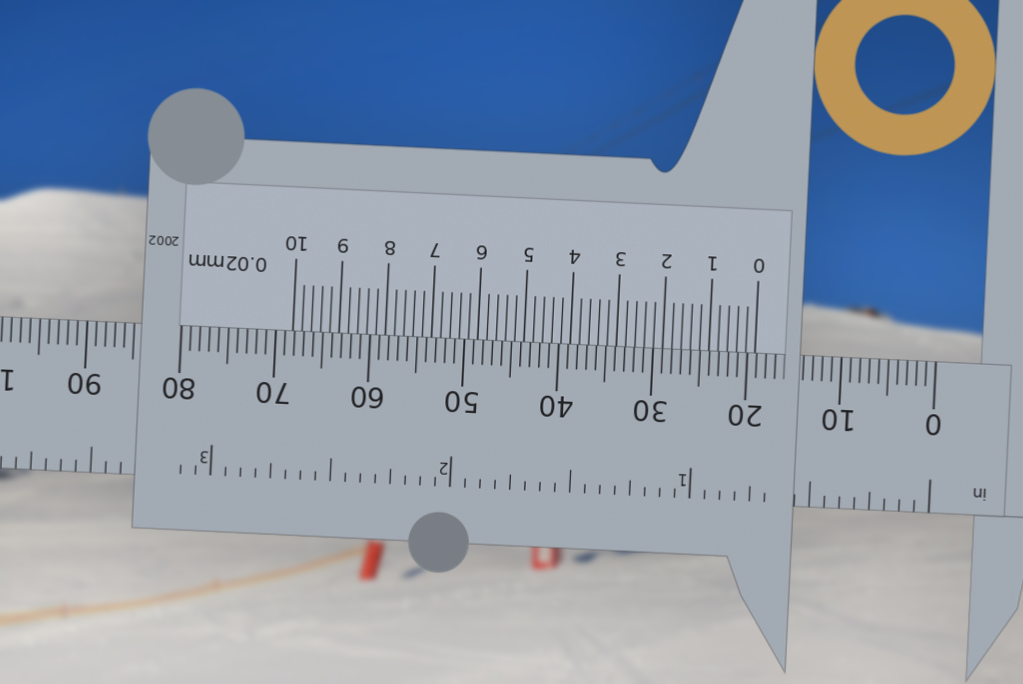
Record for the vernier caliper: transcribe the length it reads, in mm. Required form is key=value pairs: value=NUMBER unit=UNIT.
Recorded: value=19.2 unit=mm
